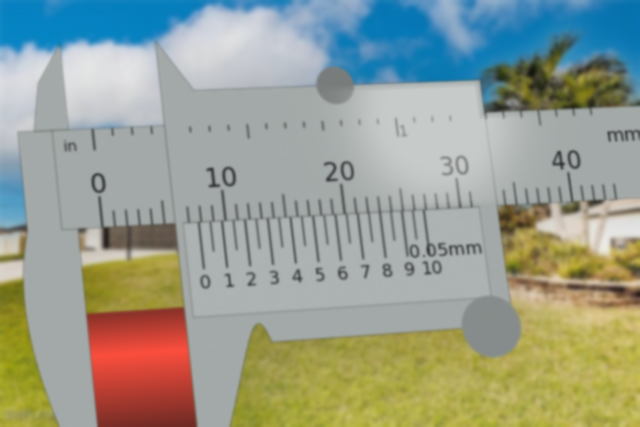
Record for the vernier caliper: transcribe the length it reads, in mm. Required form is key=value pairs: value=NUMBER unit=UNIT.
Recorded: value=7.8 unit=mm
